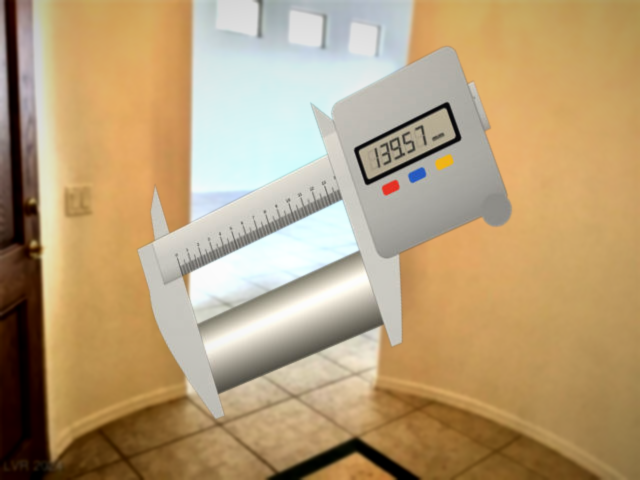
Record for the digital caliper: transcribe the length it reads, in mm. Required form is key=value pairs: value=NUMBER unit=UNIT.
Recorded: value=139.57 unit=mm
